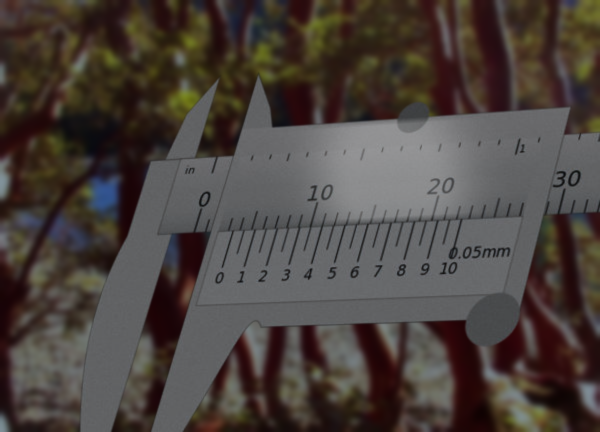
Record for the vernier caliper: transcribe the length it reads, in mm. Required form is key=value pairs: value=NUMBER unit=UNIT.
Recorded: value=3.4 unit=mm
